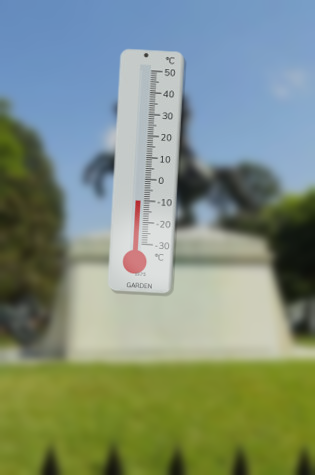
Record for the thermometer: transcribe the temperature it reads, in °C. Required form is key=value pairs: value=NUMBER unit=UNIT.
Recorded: value=-10 unit=°C
